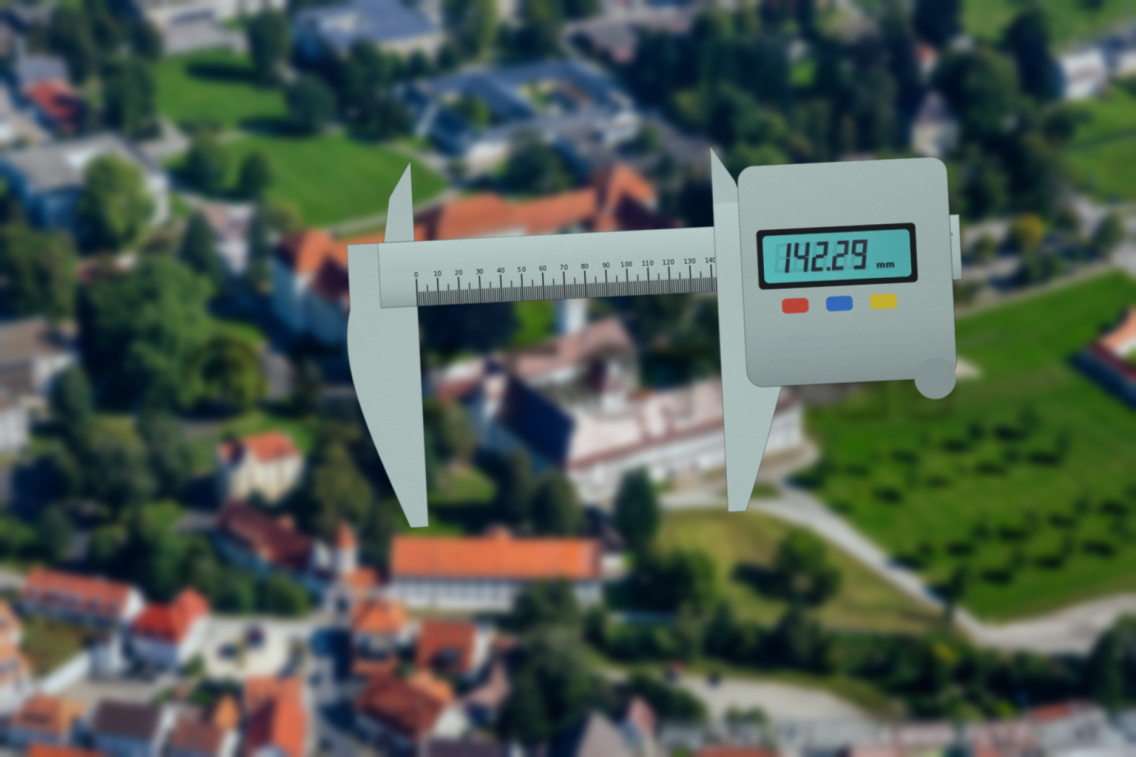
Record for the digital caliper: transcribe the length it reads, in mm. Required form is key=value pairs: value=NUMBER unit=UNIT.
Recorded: value=142.29 unit=mm
